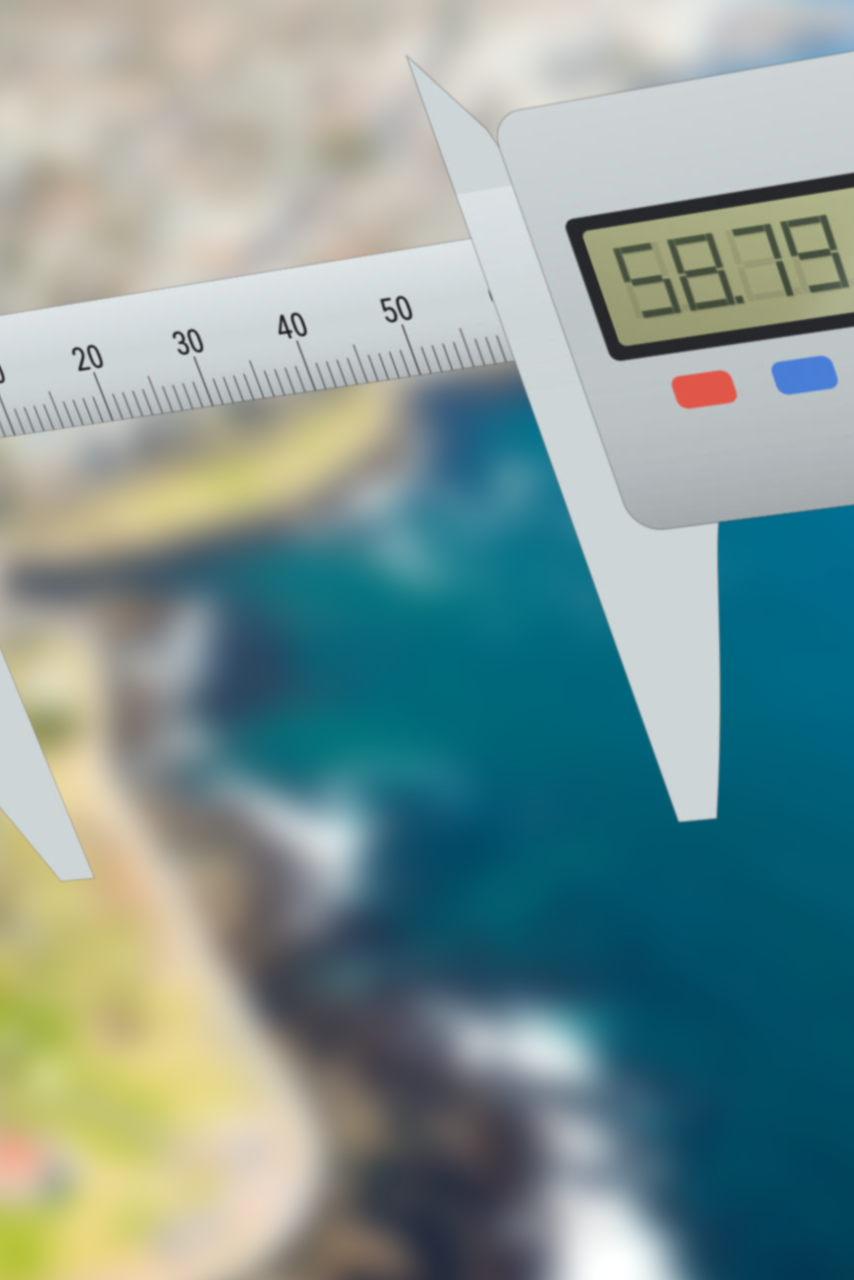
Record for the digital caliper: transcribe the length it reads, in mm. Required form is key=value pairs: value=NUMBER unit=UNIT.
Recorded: value=58.79 unit=mm
